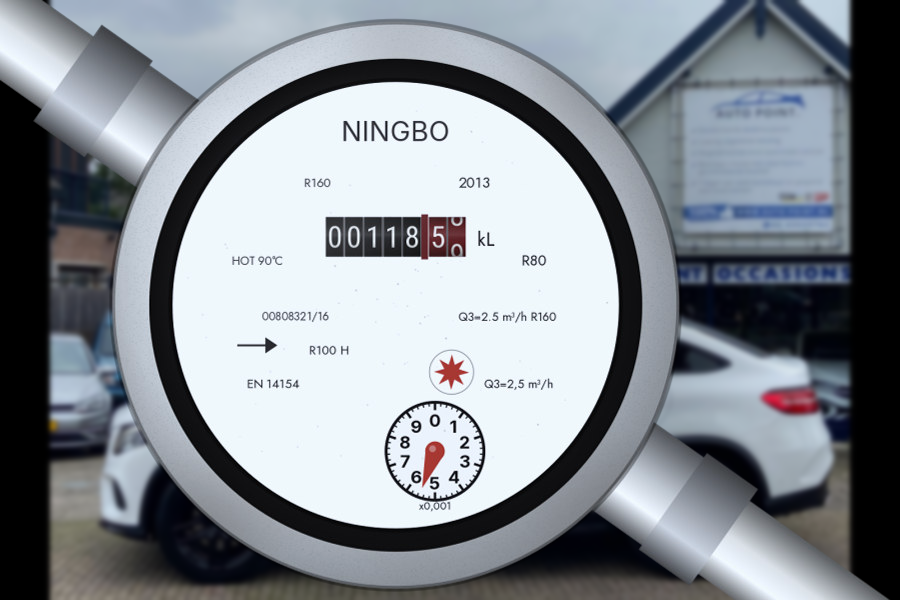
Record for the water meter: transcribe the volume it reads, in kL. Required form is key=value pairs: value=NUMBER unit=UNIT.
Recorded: value=118.585 unit=kL
